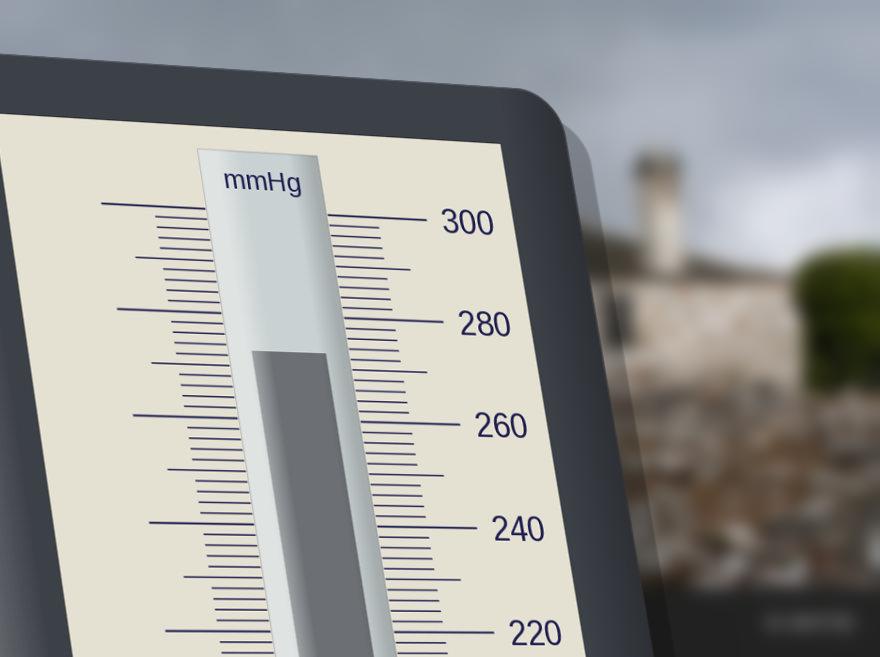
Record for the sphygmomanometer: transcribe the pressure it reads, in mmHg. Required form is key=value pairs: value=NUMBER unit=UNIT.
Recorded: value=273 unit=mmHg
